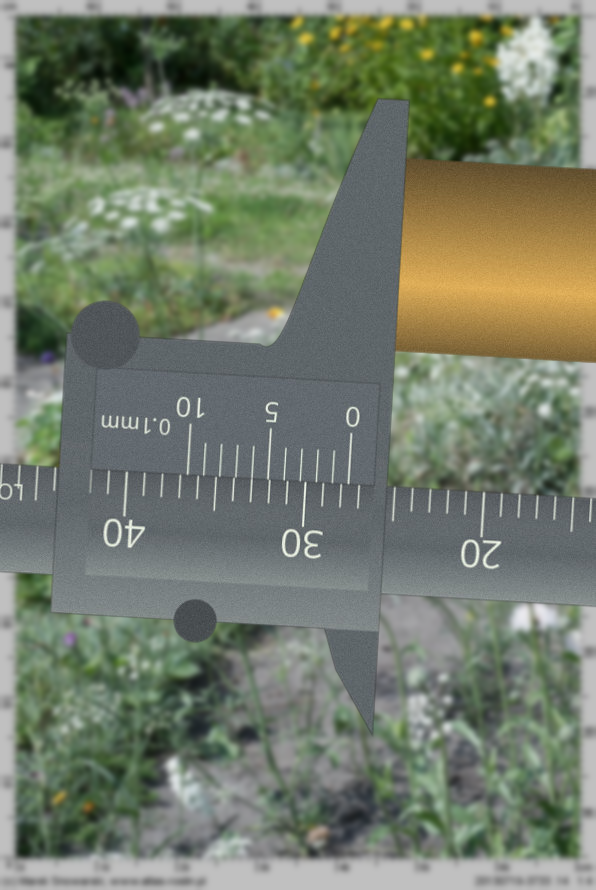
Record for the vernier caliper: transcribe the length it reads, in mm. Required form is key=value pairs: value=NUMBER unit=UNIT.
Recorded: value=27.6 unit=mm
